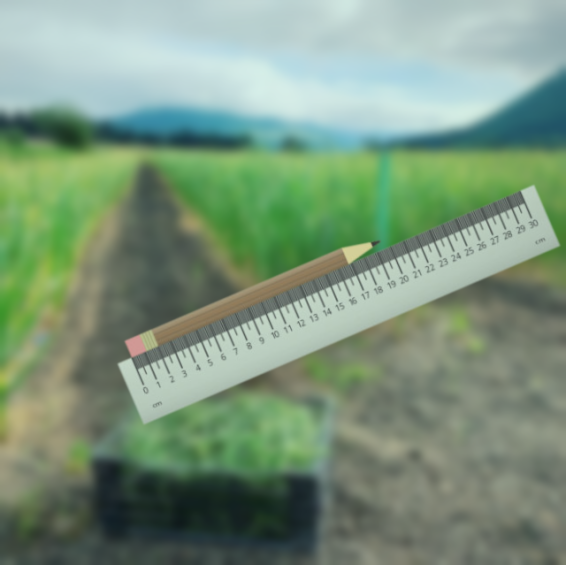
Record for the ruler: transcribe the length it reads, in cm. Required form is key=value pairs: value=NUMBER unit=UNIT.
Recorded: value=19.5 unit=cm
